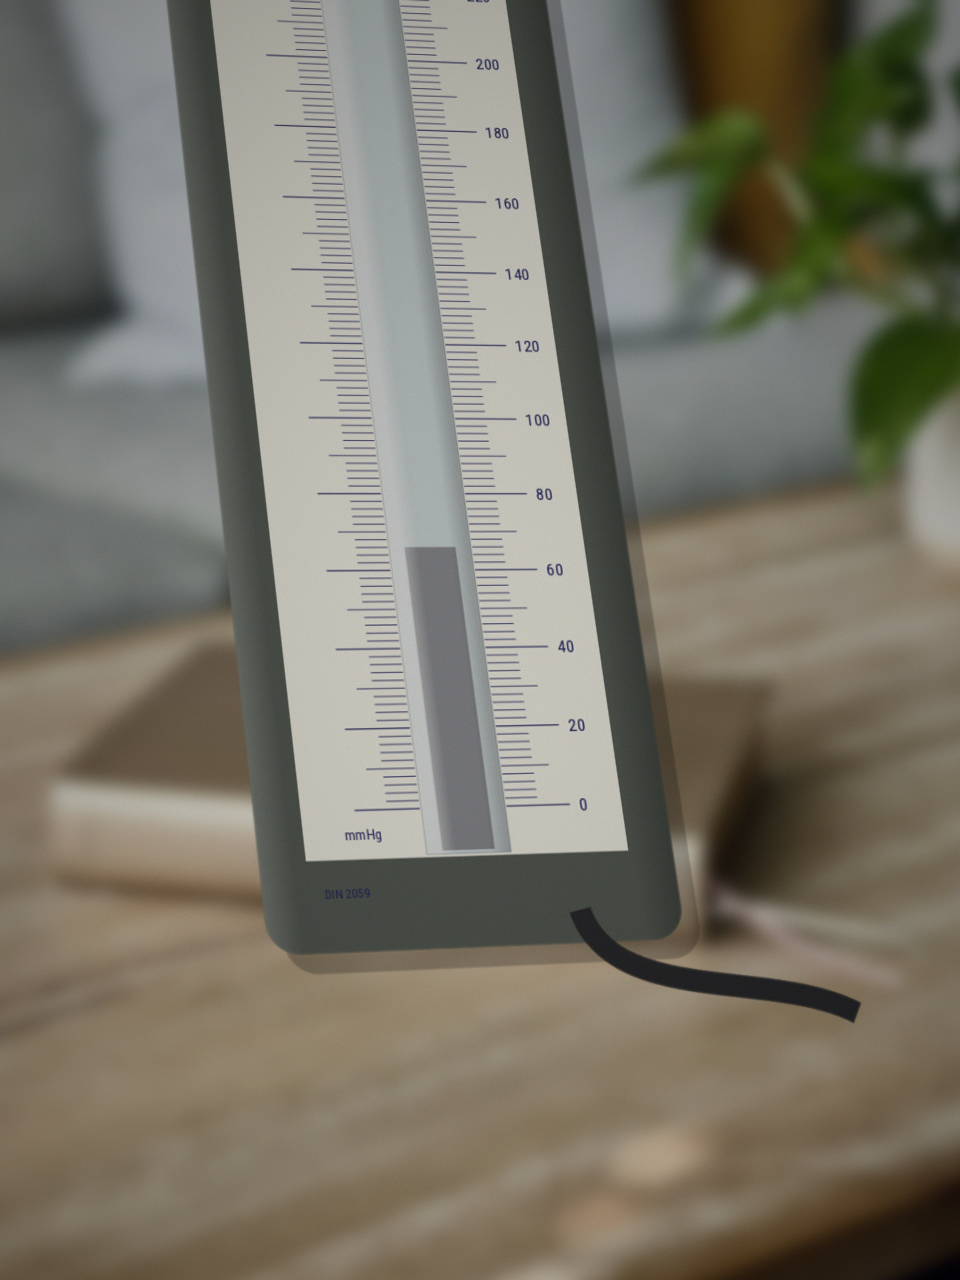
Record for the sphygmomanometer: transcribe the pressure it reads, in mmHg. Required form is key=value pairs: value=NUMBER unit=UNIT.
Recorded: value=66 unit=mmHg
